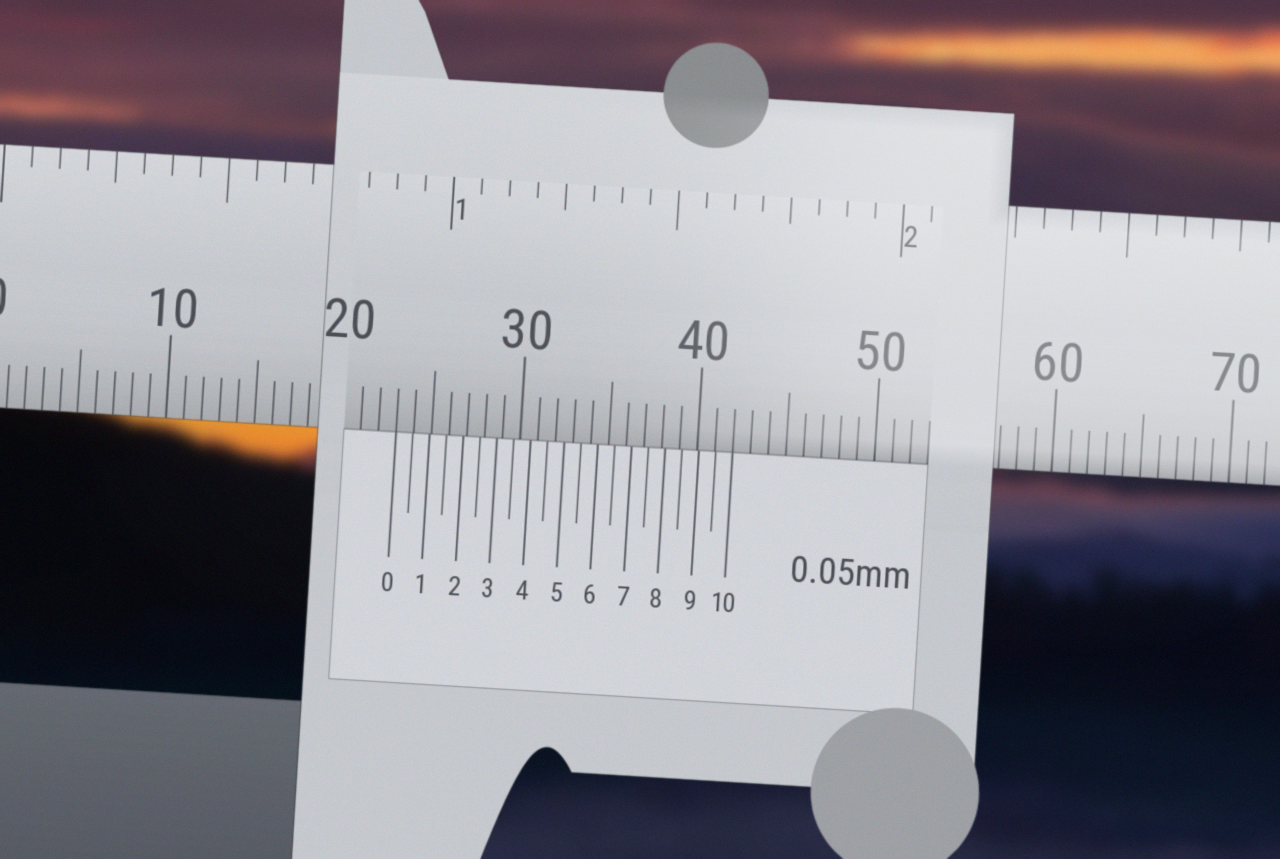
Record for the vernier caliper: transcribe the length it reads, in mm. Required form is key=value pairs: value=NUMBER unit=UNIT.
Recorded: value=23.0 unit=mm
